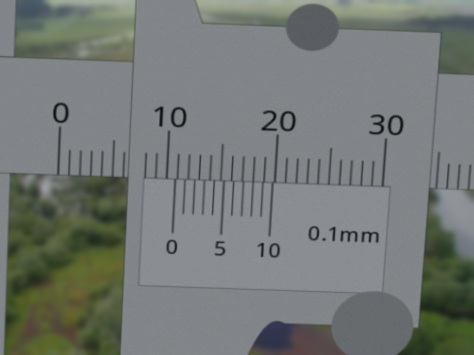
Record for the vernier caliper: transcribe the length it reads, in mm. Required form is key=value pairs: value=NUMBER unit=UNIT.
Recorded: value=10.8 unit=mm
